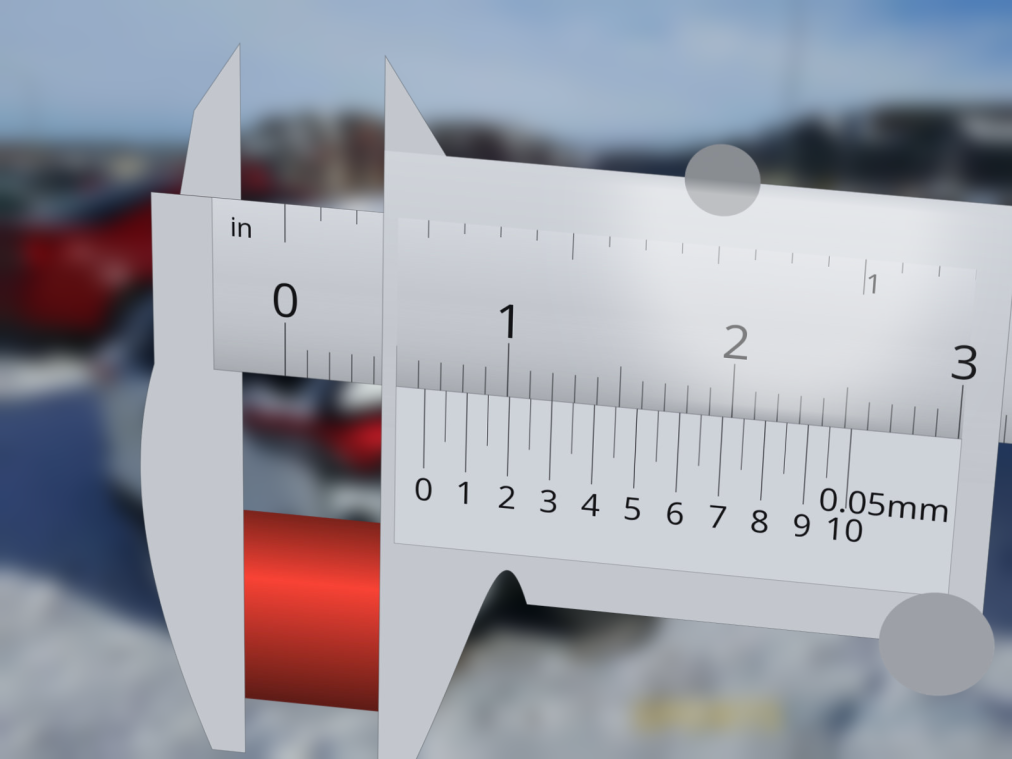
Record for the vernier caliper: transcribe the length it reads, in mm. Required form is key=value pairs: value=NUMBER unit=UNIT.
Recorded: value=6.30 unit=mm
